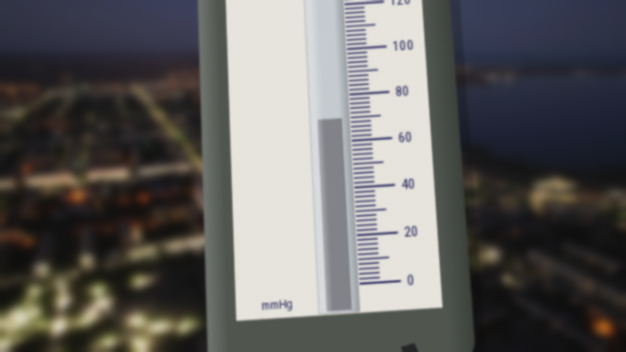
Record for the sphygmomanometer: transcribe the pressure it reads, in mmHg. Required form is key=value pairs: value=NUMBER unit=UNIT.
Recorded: value=70 unit=mmHg
